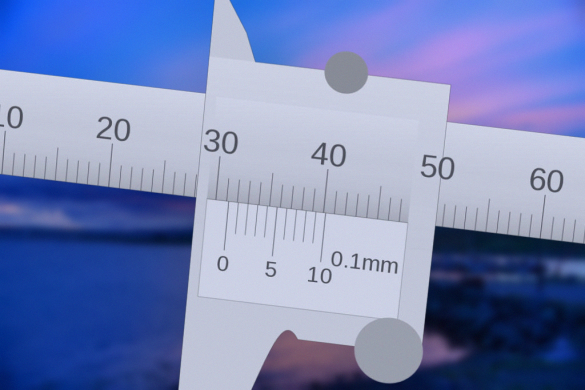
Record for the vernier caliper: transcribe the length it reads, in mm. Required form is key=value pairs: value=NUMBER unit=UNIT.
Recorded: value=31.2 unit=mm
